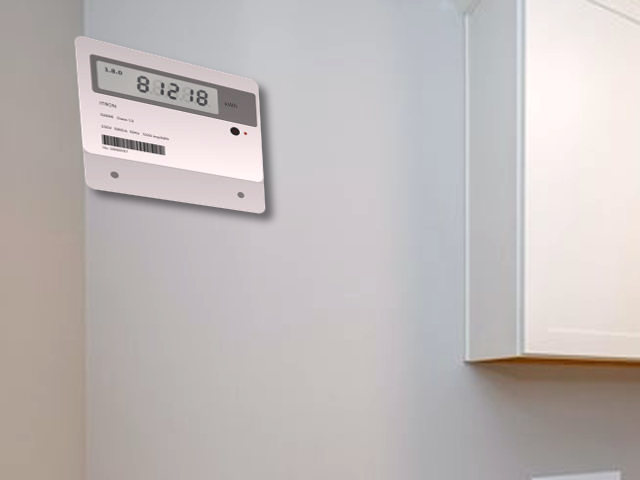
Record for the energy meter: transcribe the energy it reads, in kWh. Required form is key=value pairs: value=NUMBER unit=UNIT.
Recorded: value=81218 unit=kWh
